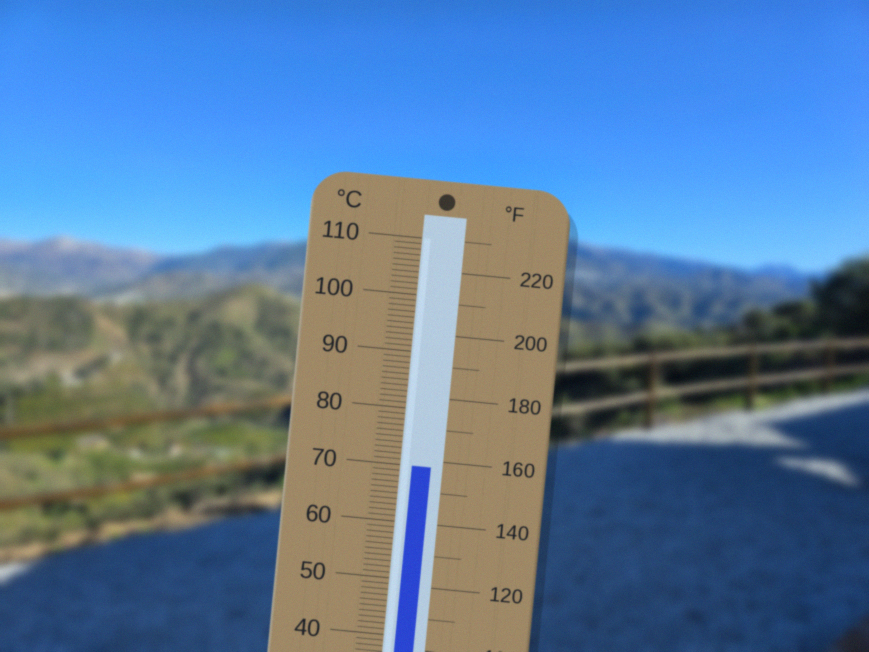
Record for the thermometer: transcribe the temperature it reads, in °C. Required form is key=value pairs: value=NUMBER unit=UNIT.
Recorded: value=70 unit=°C
